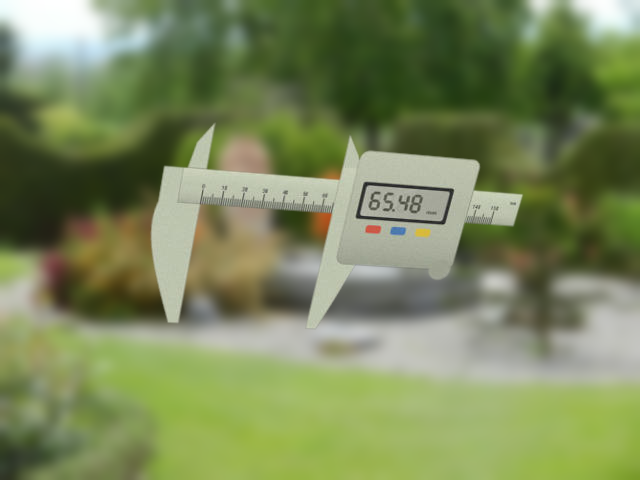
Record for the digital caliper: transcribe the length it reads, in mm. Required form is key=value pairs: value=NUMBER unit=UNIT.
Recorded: value=65.48 unit=mm
